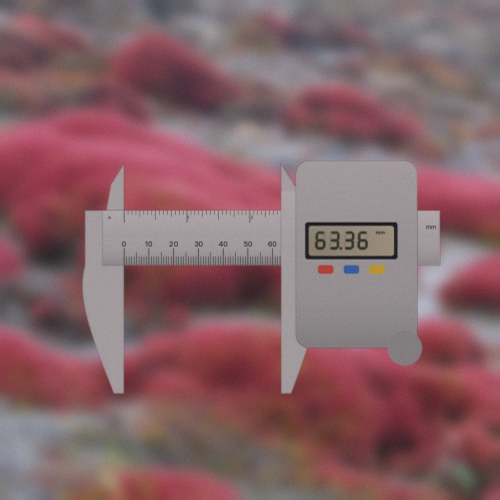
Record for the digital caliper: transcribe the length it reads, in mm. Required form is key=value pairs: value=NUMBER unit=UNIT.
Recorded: value=63.36 unit=mm
